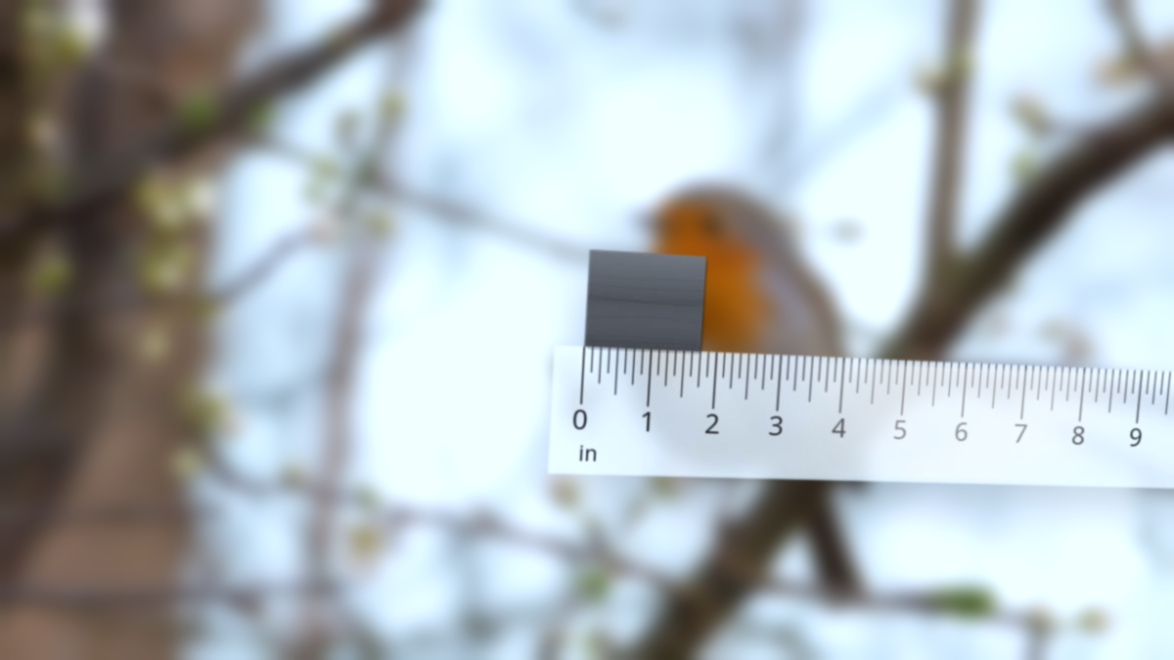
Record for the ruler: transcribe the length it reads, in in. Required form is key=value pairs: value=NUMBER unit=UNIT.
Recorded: value=1.75 unit=in
